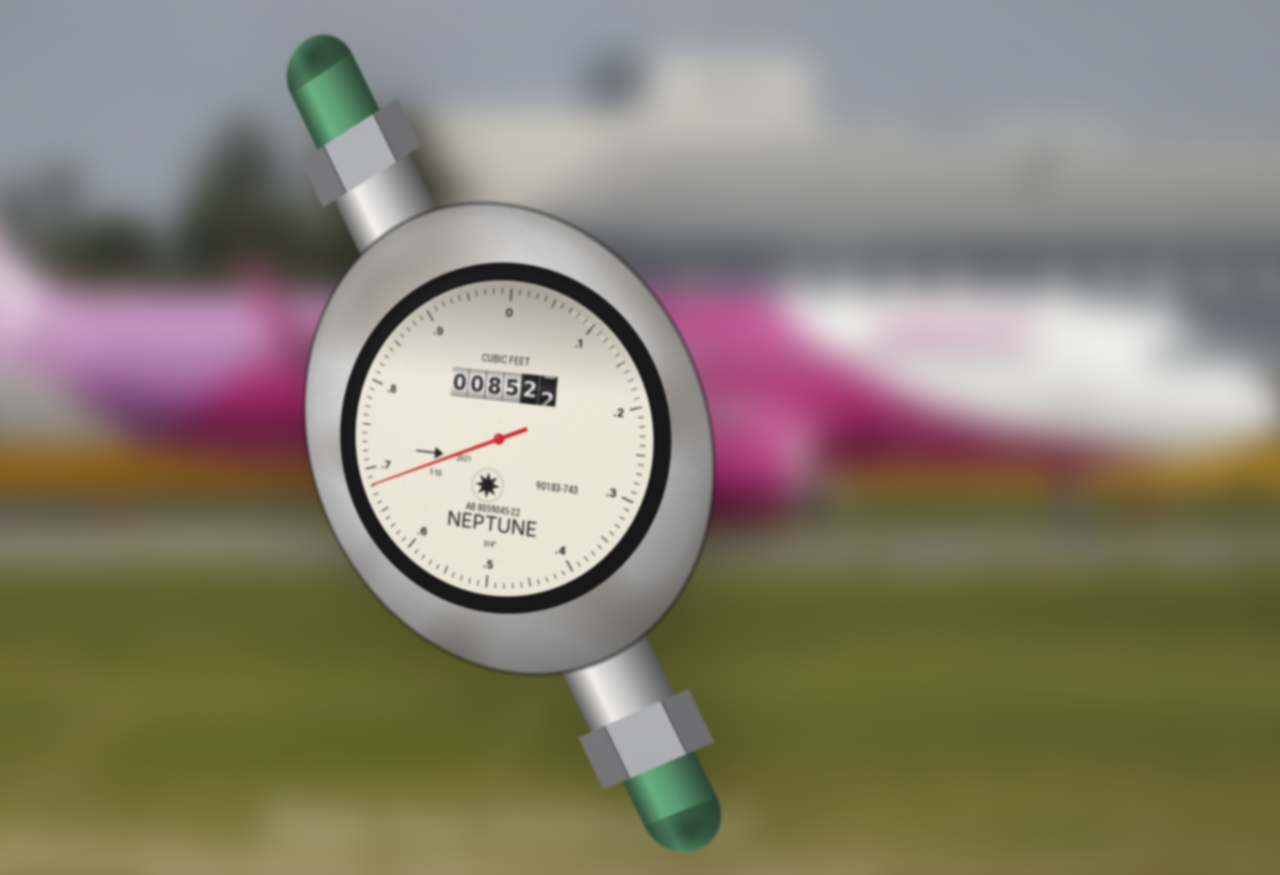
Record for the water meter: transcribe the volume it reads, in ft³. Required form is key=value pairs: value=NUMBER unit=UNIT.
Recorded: value=8521.68 unit=ft³
